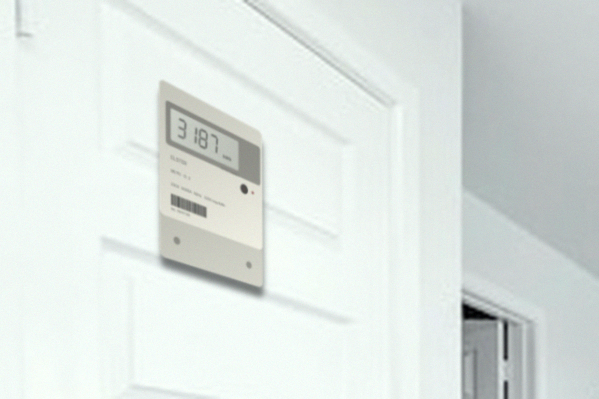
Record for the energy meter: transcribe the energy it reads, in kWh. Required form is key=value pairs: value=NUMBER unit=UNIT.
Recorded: value=3187 unit=kWh
